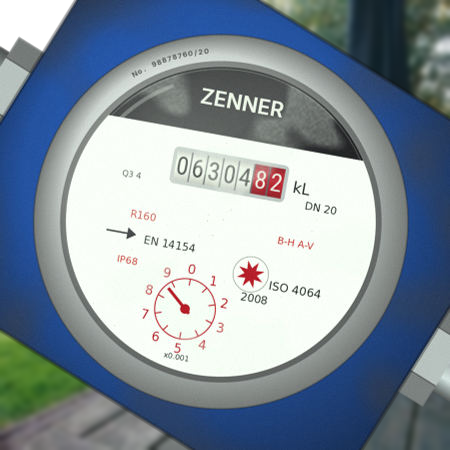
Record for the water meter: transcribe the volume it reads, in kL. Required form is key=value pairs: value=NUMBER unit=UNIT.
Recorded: value=6304.828 unit=kL
